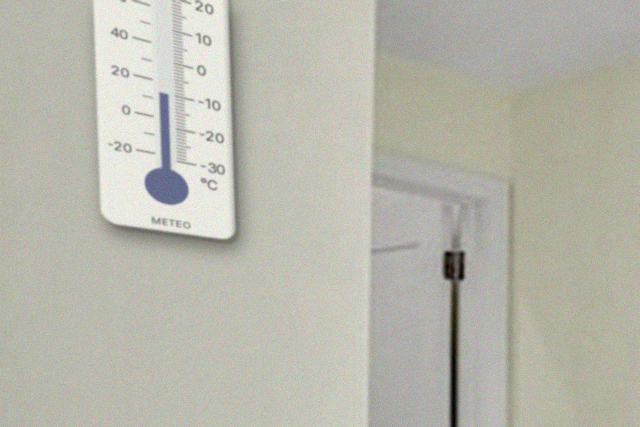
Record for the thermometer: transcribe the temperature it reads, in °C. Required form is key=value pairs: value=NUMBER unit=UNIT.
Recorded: value=-10 unit=°C
